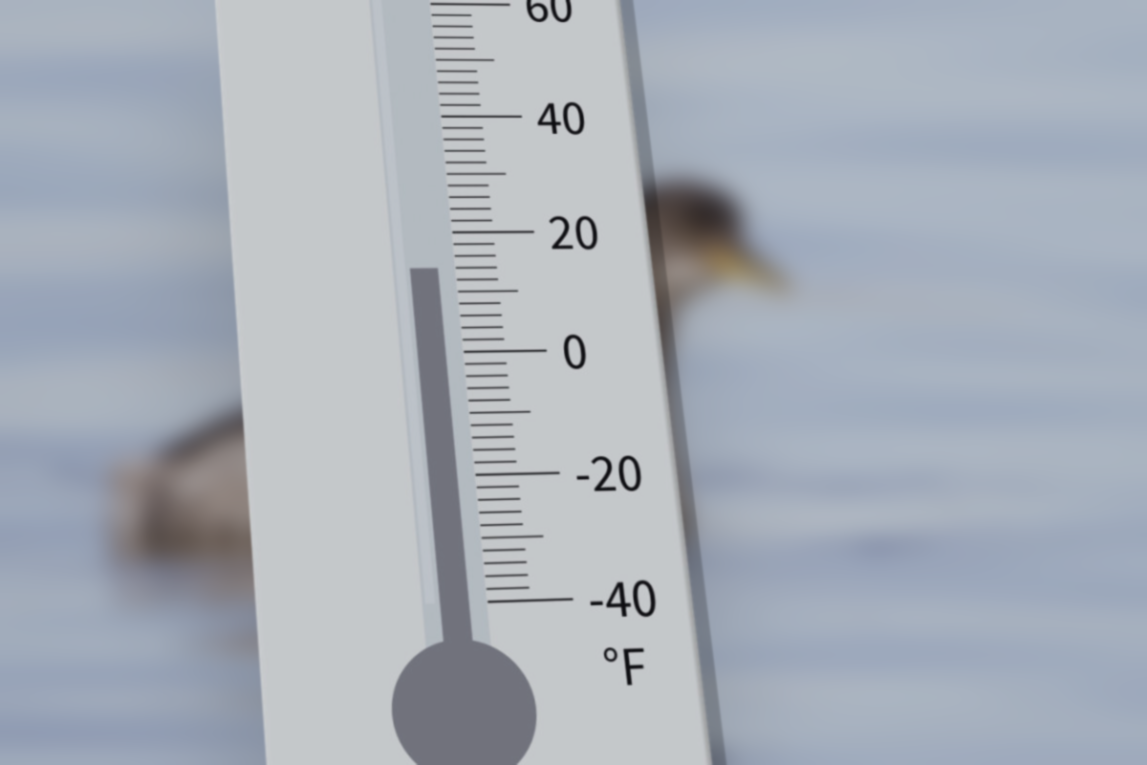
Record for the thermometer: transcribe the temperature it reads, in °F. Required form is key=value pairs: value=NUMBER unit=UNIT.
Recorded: value=14 unit=°F
